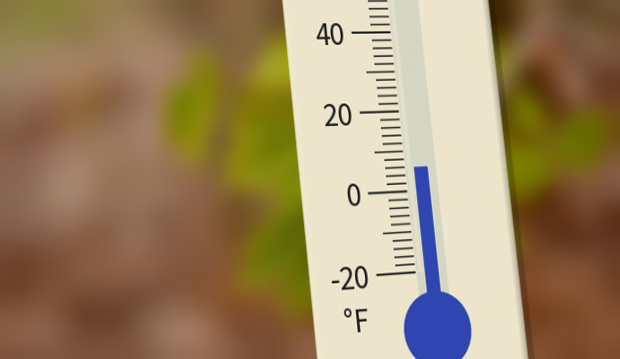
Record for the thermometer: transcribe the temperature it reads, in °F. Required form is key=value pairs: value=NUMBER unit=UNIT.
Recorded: value=6 unit=°F
